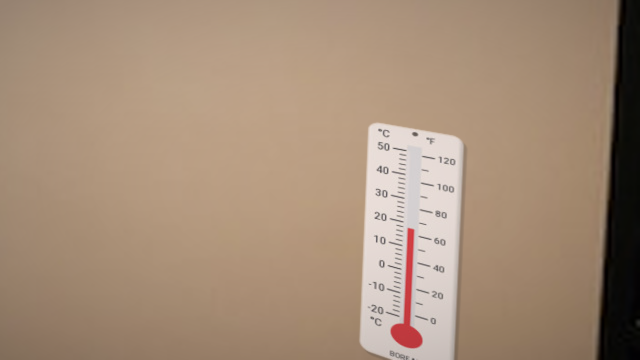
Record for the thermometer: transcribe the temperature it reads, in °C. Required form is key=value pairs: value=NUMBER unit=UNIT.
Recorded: value=18 unit=°C
